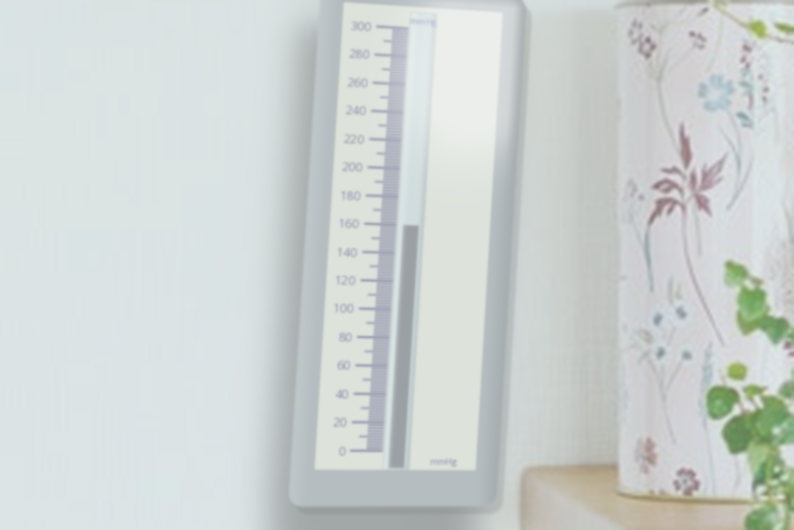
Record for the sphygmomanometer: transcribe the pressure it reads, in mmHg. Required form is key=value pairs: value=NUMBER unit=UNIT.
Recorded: value=160 unit=mmHg
